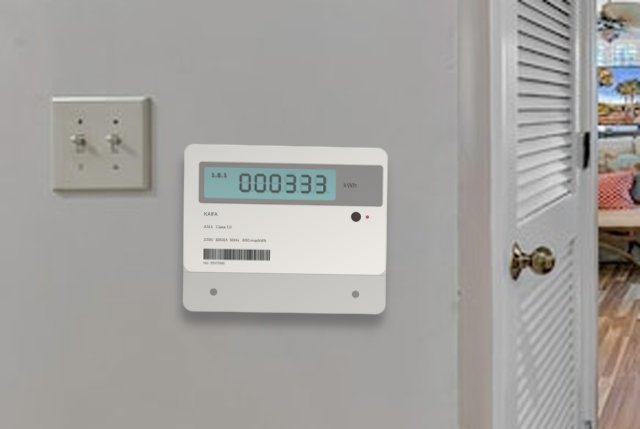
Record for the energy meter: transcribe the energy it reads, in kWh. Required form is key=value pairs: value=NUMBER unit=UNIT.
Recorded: value=333 unit=kWh
